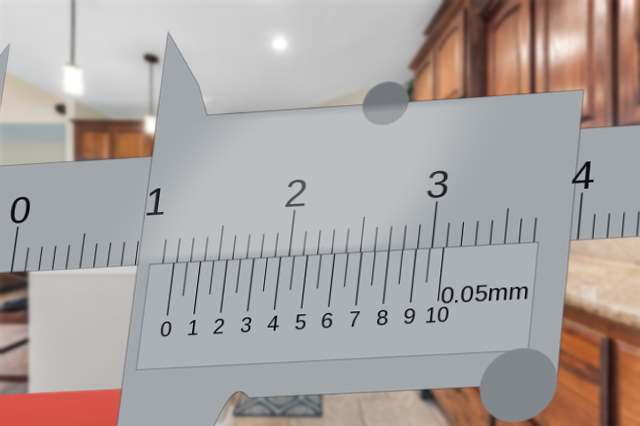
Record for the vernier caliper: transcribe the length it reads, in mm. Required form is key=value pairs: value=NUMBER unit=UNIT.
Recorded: value=11.8 unit=mm
